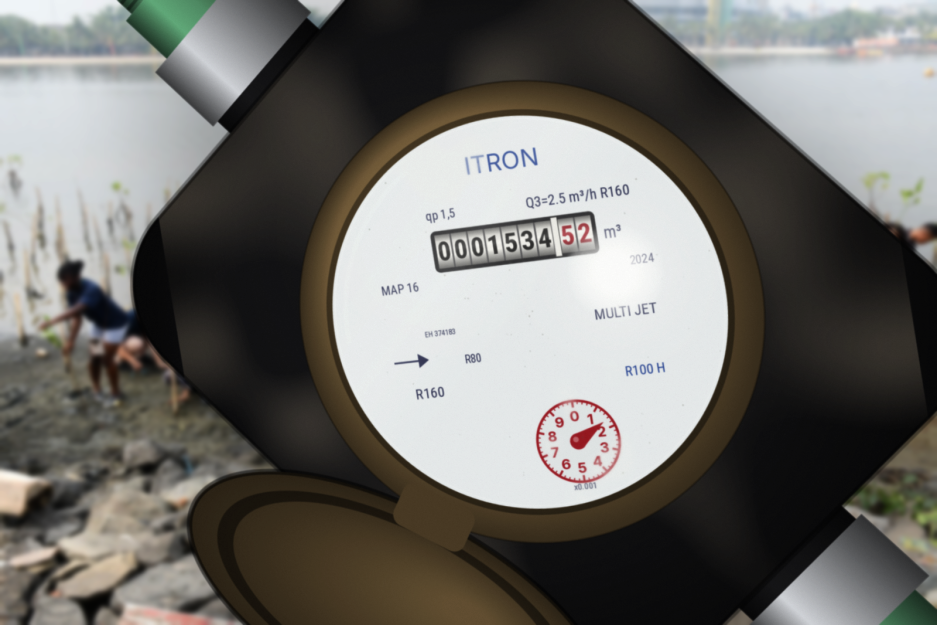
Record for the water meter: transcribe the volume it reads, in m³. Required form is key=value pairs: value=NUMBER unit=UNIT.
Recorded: value=1534.521 unit=m³
